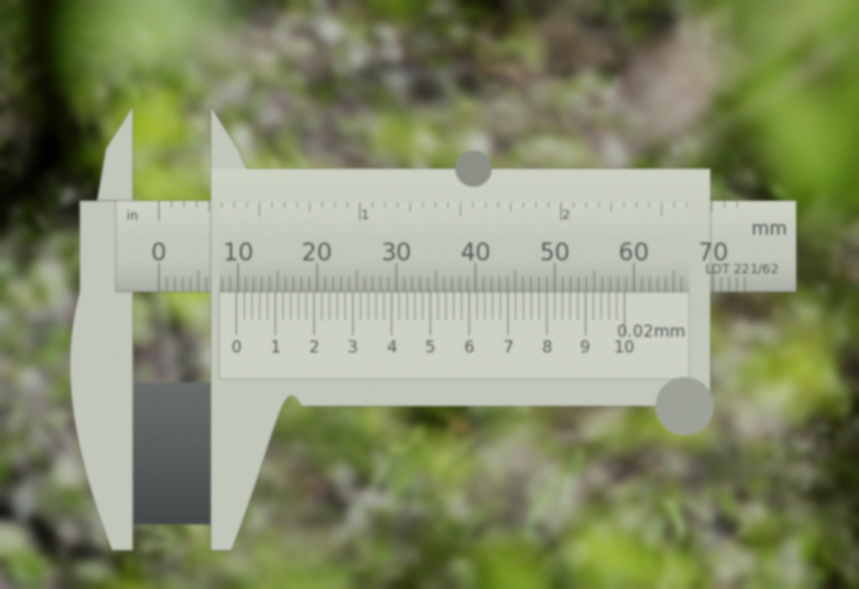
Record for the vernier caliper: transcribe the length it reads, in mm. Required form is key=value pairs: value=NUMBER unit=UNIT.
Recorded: value=9.8 unit=mm
